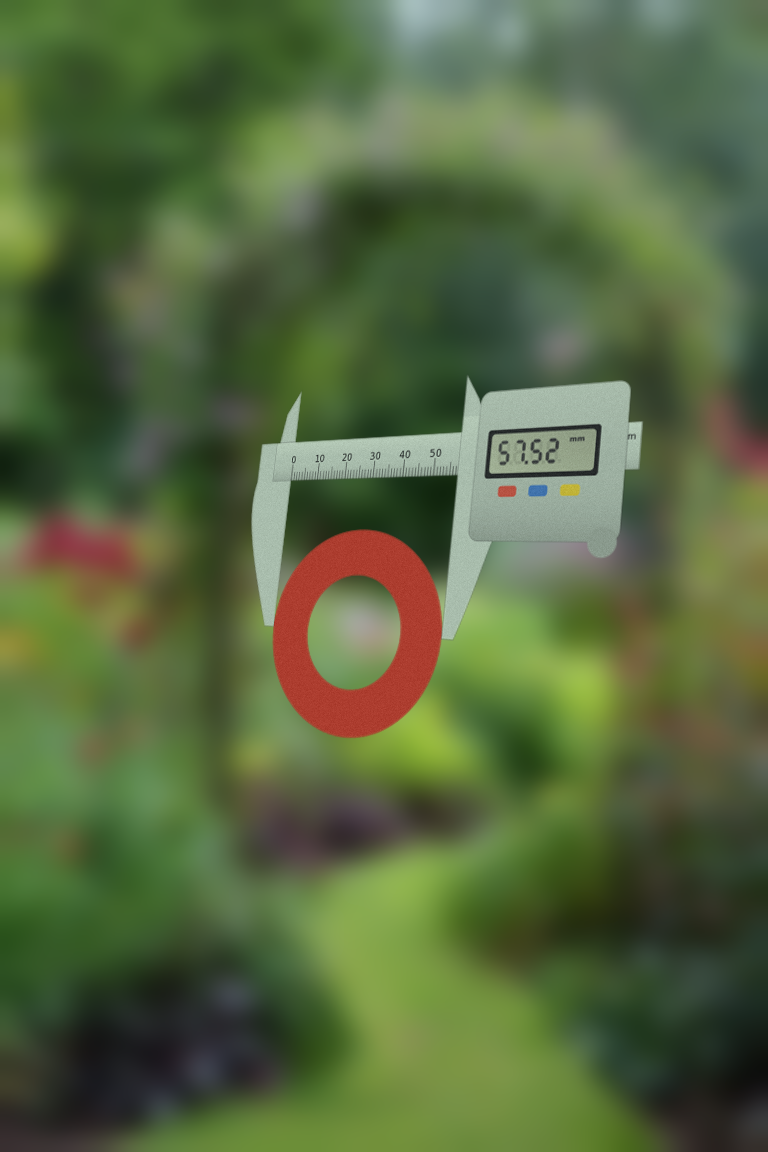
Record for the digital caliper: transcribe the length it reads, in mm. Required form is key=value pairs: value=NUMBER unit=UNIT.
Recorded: value=57.52 unit=mm
